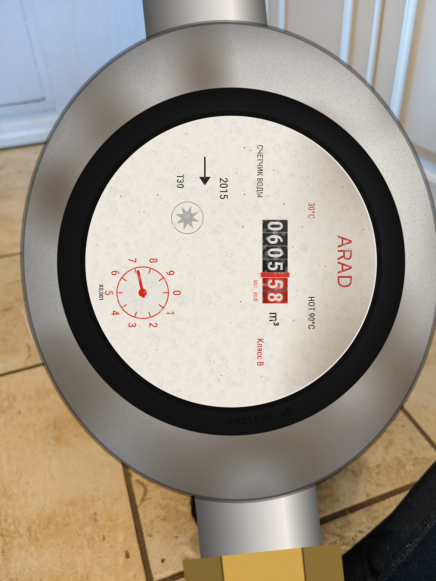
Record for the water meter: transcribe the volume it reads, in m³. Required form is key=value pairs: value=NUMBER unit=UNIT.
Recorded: value=605.587 unit=m³
